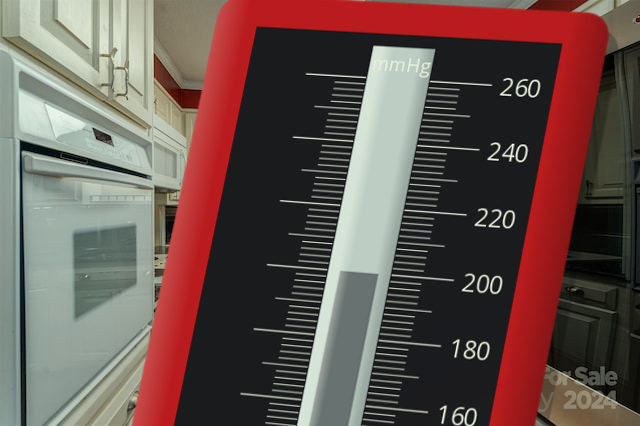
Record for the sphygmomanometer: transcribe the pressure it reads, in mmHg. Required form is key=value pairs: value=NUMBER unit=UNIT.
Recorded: value=200 unit=mmHg
